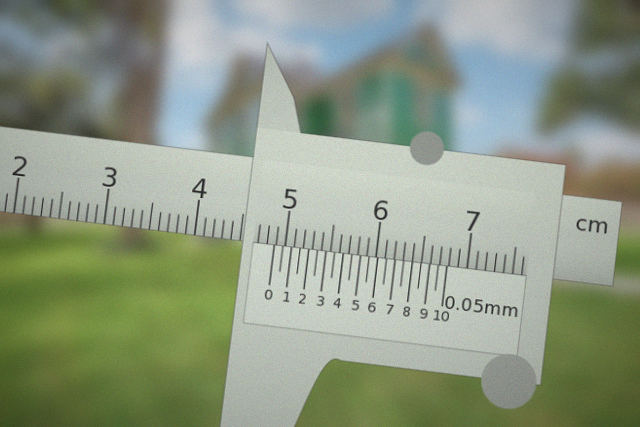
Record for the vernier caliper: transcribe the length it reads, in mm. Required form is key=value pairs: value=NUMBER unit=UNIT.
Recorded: value=48.8 unit=mm
